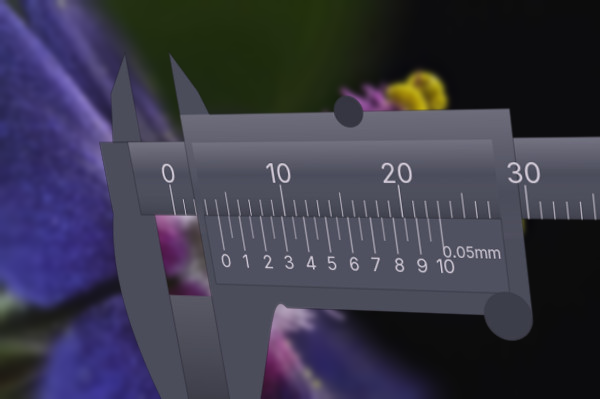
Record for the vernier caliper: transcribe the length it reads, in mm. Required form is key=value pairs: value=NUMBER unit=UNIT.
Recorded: value=4.0 unit=mm
